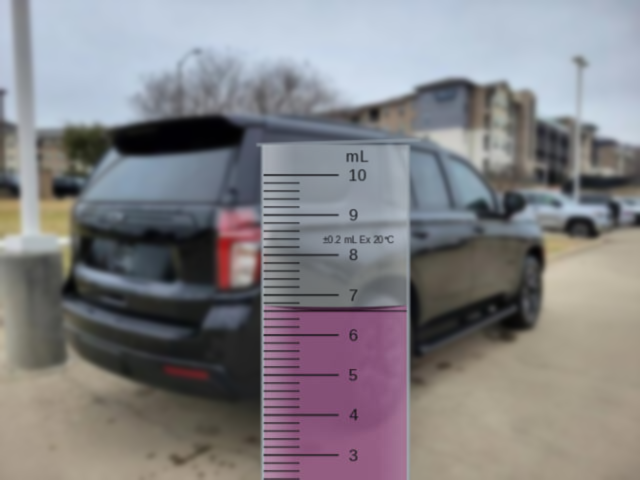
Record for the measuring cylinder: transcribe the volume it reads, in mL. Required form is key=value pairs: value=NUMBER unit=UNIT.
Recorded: value=6.6 unit=mL
